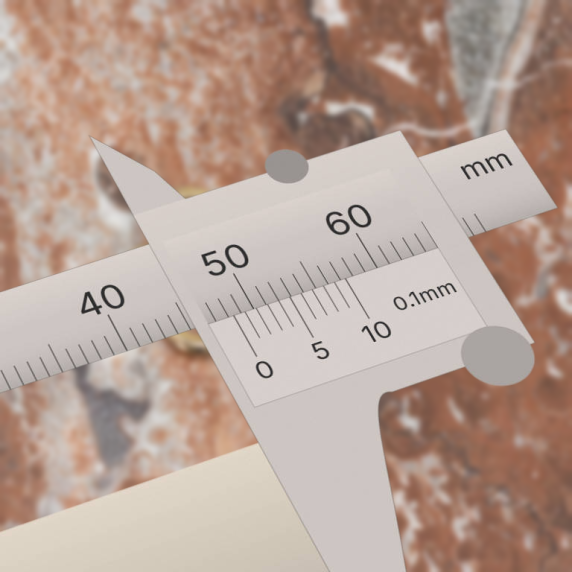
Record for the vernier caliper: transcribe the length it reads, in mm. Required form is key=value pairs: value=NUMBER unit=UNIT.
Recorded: value=48.4 unit=mm
